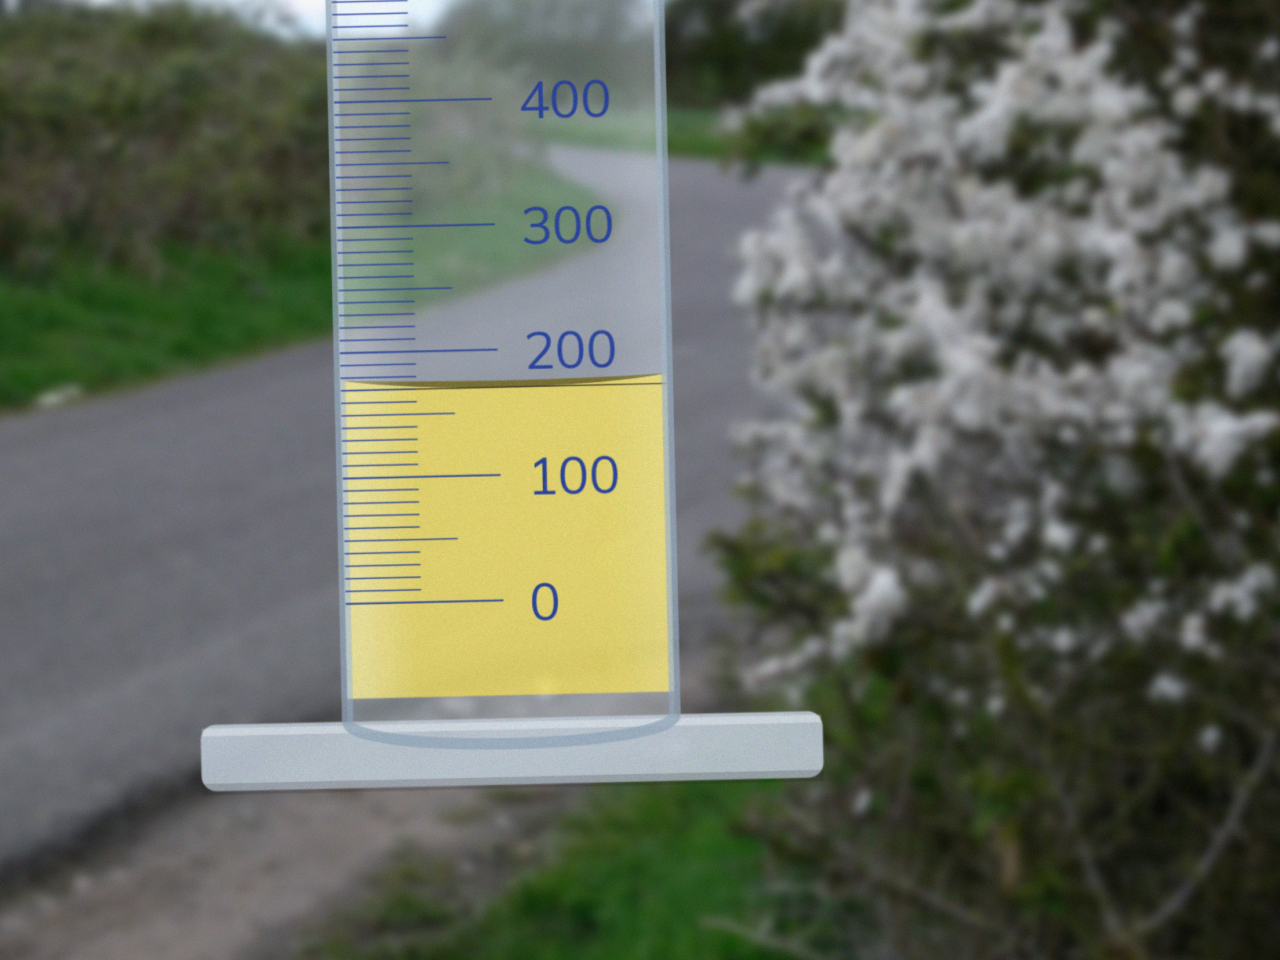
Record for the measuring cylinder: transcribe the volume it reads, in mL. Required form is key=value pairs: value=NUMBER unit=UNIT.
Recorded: value=170 unit=mL
